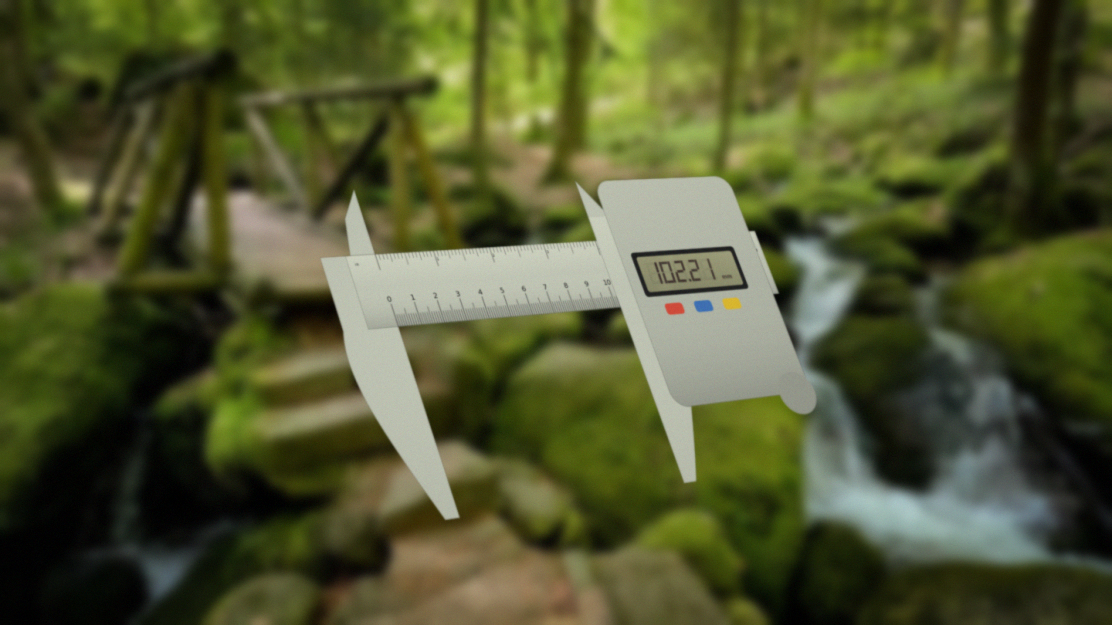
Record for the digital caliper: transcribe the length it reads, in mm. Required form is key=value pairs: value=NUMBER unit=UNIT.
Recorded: value=102.21 unit=mm
